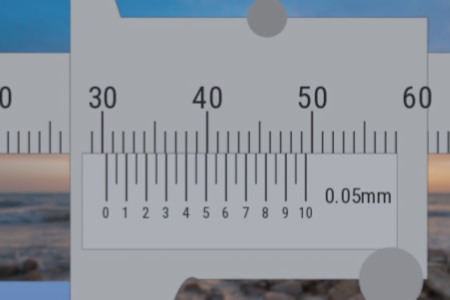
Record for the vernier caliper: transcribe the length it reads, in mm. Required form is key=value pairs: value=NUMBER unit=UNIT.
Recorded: value=30.4 unit=mm
